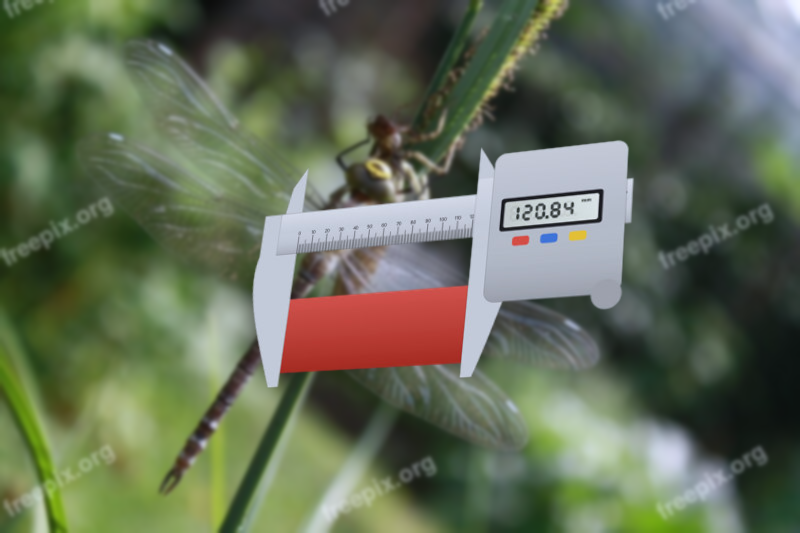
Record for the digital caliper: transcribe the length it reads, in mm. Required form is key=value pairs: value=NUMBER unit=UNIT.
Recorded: value=120.84 unit=mm
